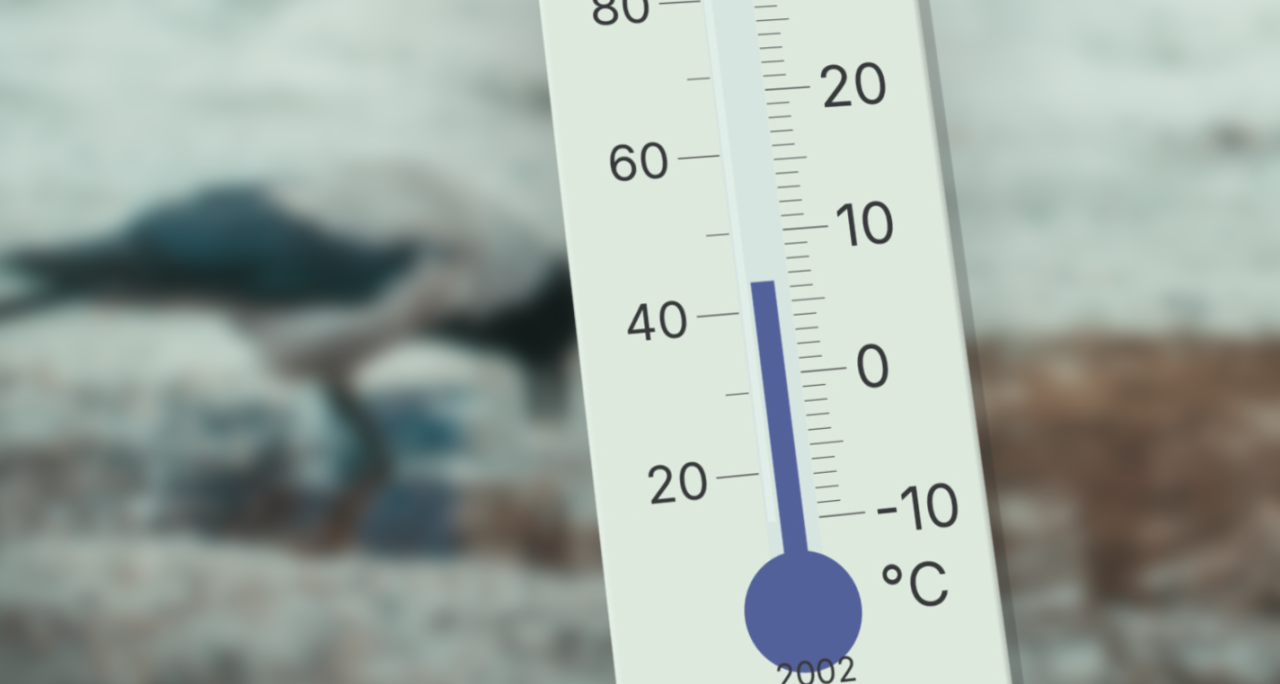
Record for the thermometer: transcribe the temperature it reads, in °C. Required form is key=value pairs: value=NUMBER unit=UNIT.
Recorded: value=6.5 unit=°C
